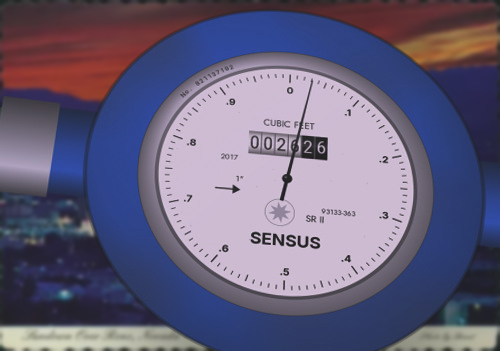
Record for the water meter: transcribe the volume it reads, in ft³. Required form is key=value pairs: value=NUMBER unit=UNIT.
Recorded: value=2626.03 unit=ft³
